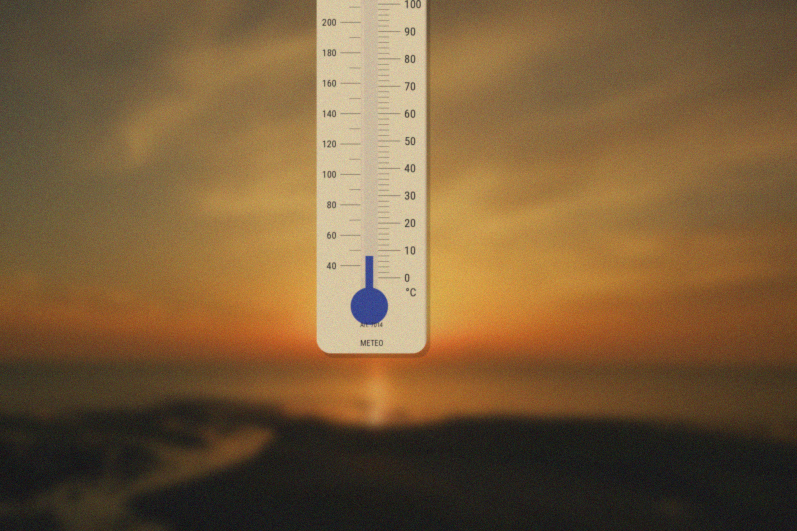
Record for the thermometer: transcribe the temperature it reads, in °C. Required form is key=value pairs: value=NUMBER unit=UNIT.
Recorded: value=8 unit=°C
